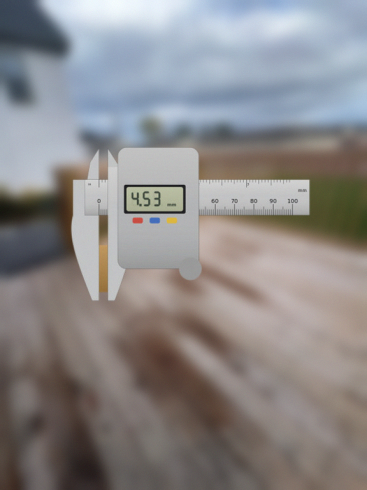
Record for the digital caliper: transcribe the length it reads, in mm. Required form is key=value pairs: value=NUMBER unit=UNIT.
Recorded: value=4.53 unit=mm
